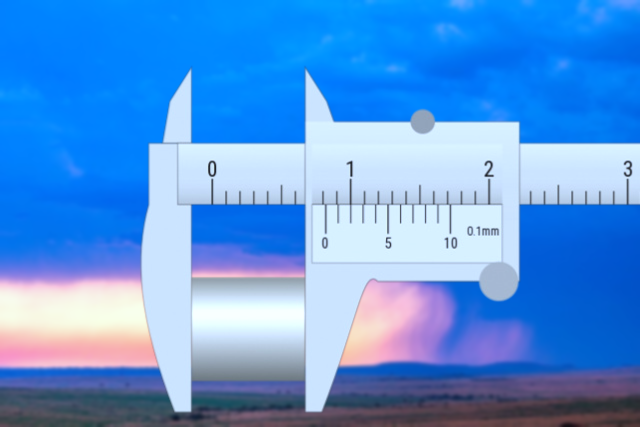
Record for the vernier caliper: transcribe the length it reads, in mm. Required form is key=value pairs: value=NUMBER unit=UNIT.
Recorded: value=8.2 unit=mm
